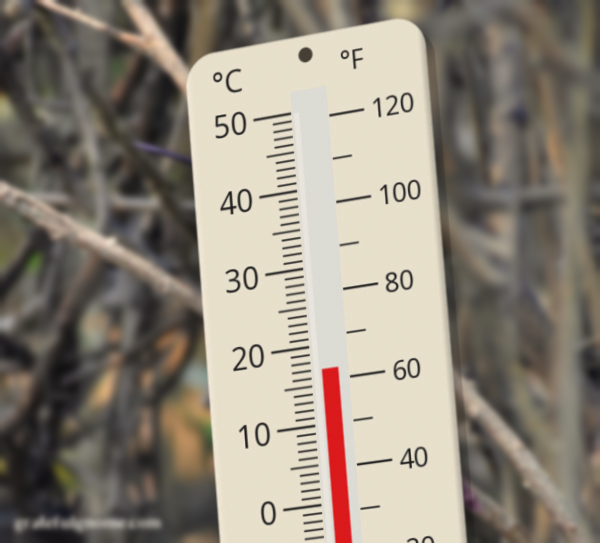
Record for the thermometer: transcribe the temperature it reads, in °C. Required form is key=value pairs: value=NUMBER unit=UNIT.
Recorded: value=17 unit=°C
